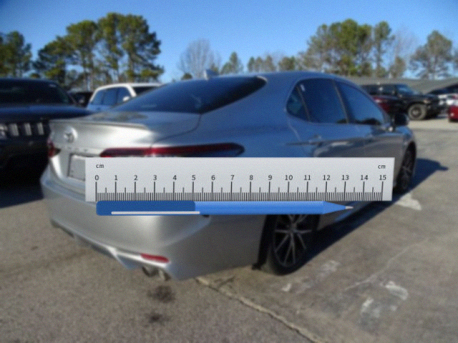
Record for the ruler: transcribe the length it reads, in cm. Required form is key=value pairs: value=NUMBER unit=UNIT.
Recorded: value=13.5 unit=cm
